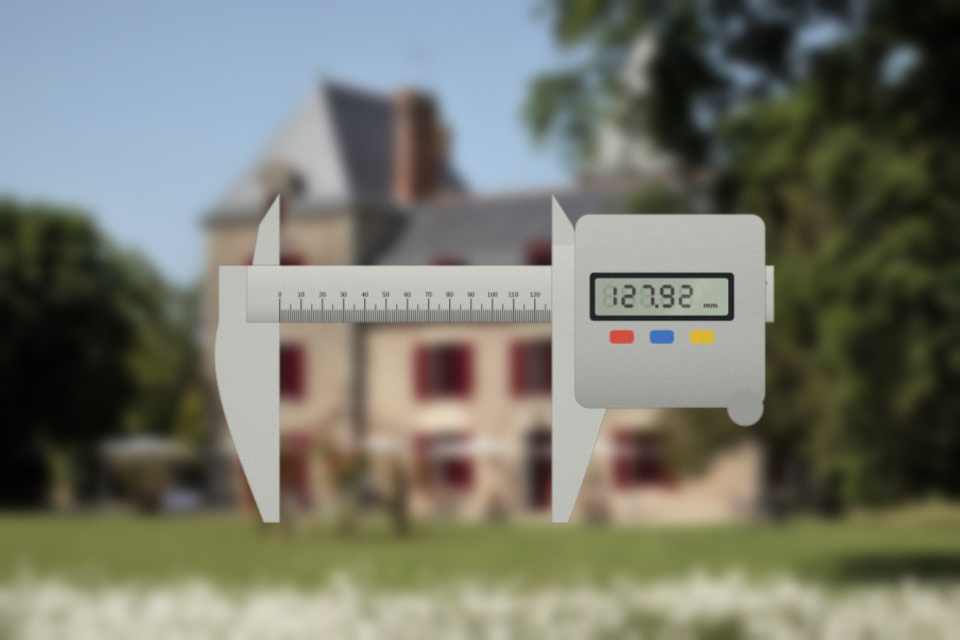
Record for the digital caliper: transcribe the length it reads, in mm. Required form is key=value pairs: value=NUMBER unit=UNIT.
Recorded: value=127.92 unit=mm
